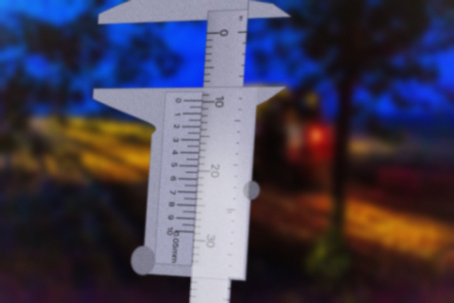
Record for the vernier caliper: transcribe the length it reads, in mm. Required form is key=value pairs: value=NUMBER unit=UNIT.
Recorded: value=9.8 unit=mm
